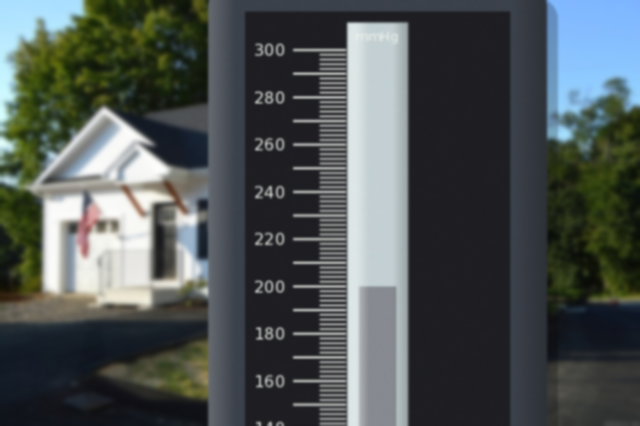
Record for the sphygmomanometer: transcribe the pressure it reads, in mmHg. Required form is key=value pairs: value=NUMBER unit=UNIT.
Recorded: value=200 unit=mmHg
